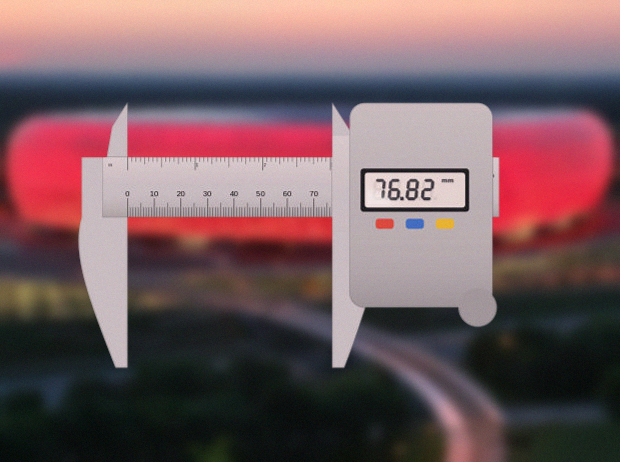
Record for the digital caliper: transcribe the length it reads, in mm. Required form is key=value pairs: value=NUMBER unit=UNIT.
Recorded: value=76.82 unit=mm
